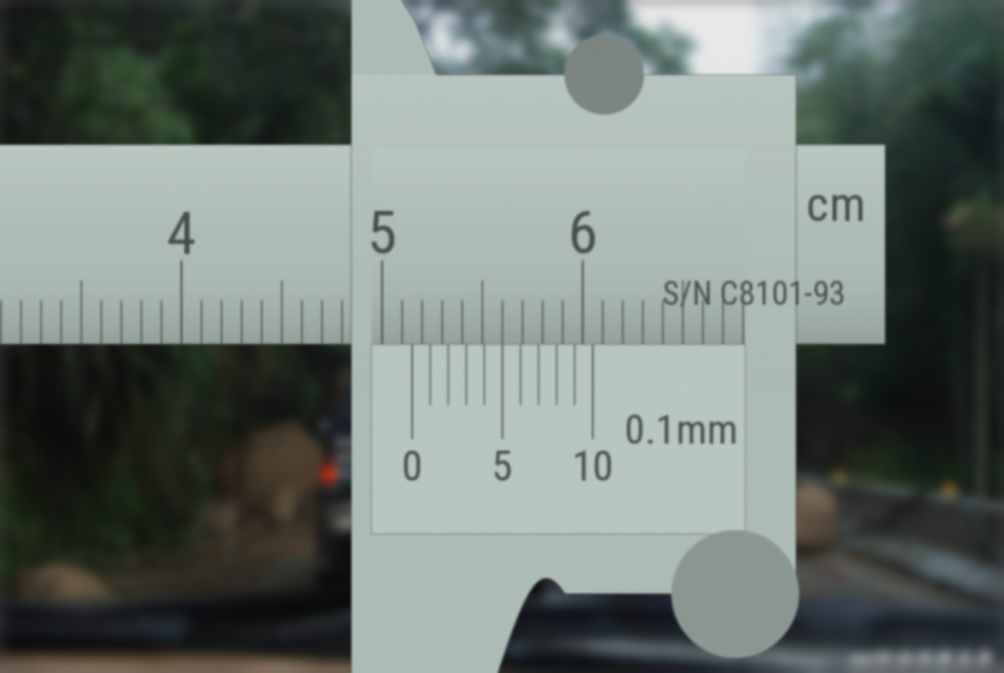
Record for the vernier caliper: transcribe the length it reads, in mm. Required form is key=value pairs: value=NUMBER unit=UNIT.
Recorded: value=51.5 unit=mm
